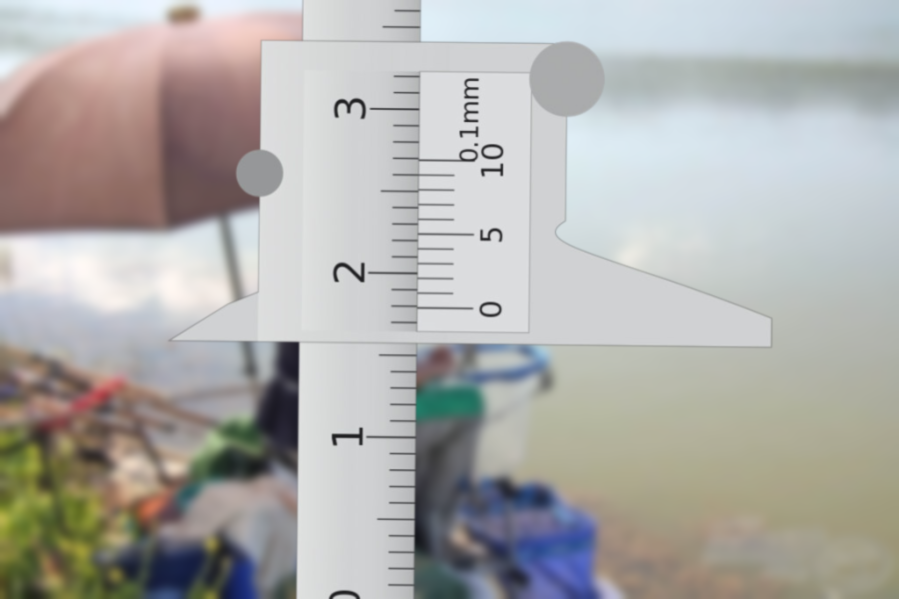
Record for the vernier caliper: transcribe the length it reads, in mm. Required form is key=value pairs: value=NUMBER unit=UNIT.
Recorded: value=17.9 unit=mm
